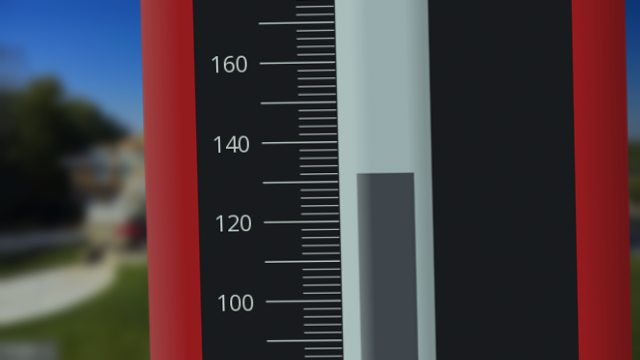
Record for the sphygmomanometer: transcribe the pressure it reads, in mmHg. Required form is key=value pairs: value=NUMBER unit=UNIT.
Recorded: value=132 unit=mmHg
